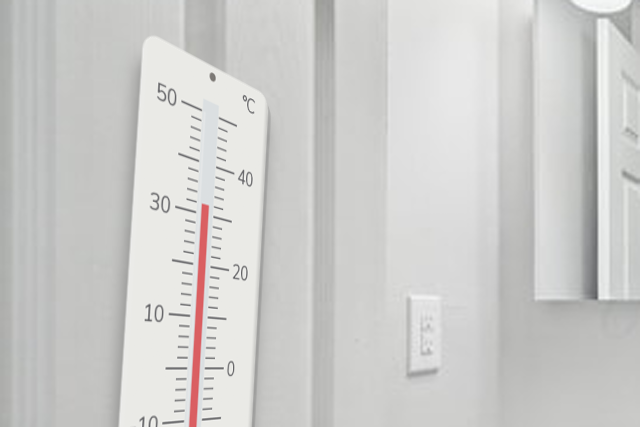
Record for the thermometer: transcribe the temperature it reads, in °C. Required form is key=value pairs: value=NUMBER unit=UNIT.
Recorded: value=32 unit=°C
